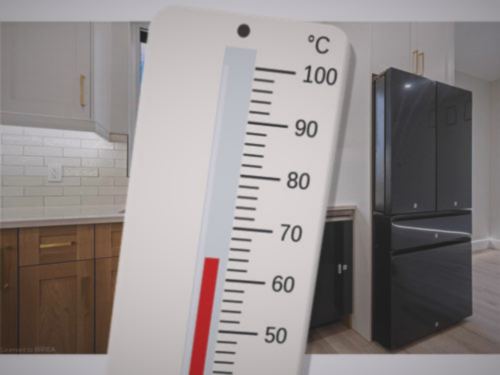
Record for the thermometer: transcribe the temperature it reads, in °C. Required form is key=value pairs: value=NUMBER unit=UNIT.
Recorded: value=64 unit=°C
